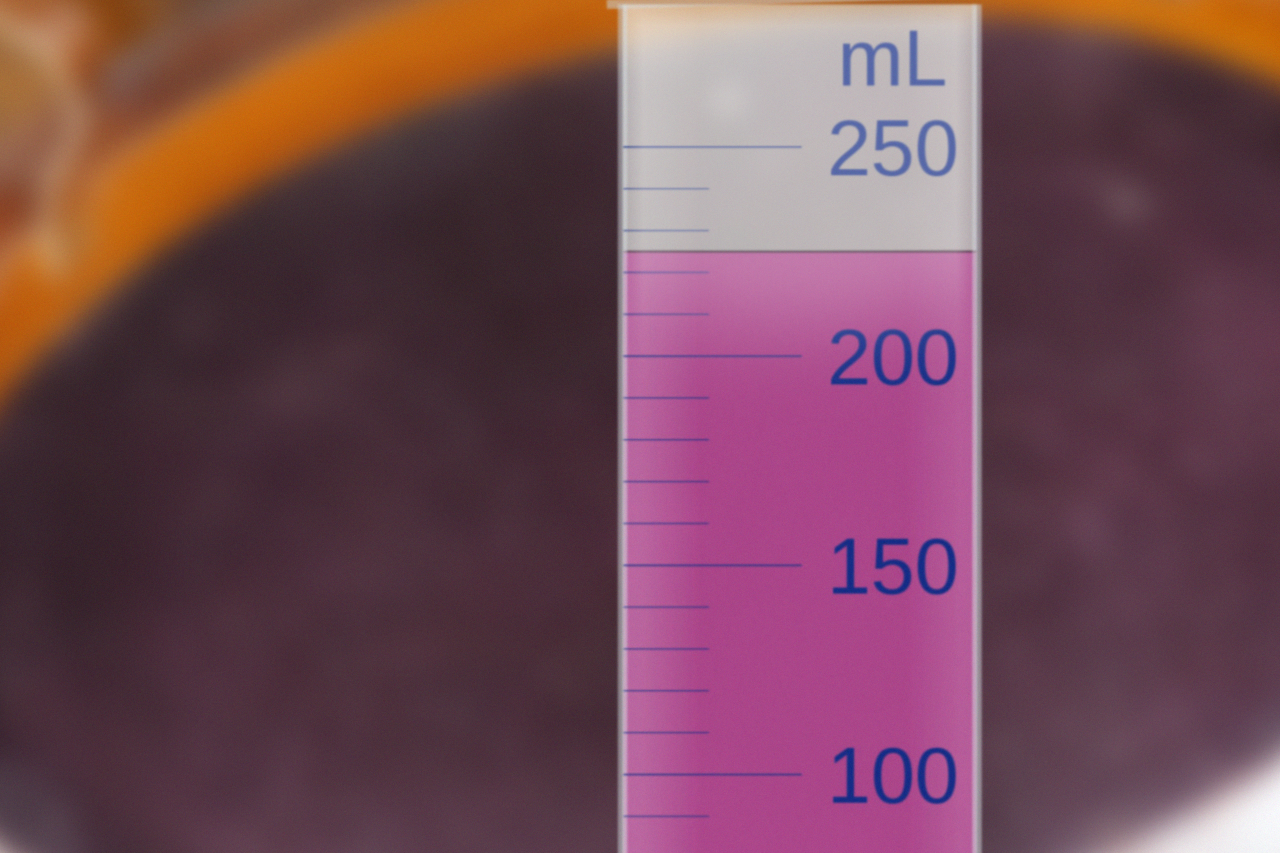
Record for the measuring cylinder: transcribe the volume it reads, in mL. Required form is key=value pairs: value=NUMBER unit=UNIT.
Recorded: value=225 unit=mL
